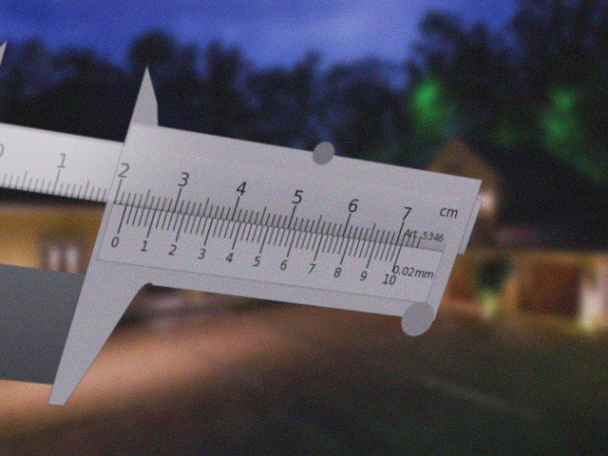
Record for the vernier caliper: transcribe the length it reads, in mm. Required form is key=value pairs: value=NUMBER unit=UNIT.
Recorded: value=22.0 unit=mm
